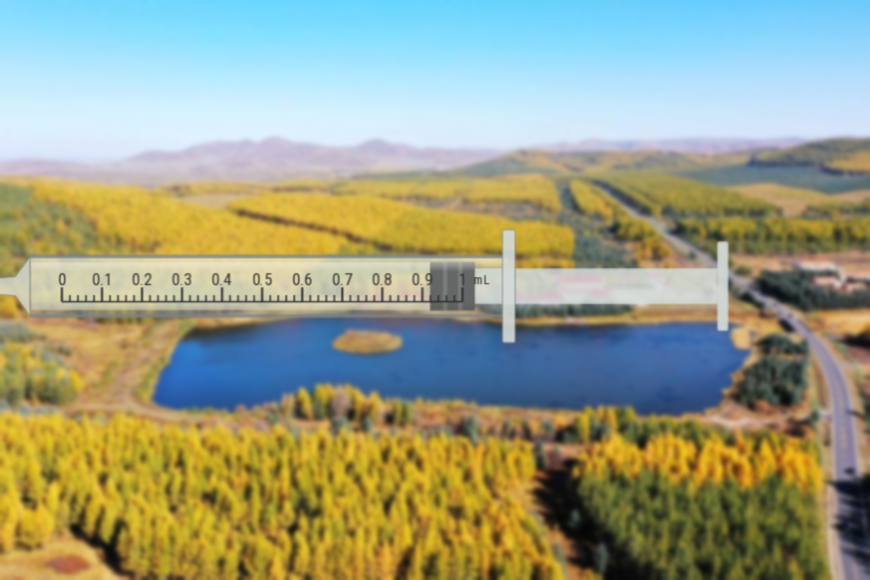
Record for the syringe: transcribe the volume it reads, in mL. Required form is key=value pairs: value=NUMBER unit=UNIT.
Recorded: value=0.92 unit=mL
